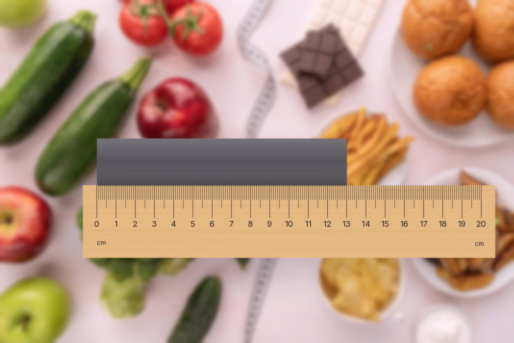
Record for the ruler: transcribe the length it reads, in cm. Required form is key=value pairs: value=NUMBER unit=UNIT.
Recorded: value=13 unit=cm
